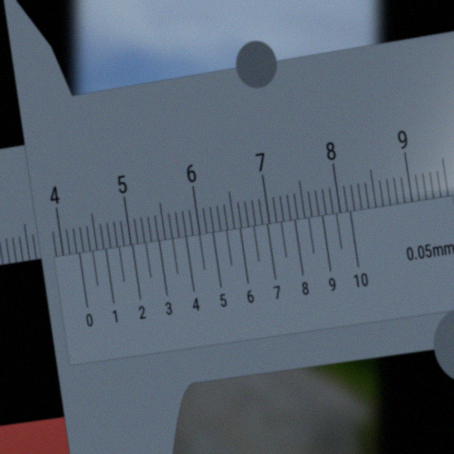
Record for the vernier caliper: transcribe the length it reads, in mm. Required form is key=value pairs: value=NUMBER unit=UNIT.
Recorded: value=42.4 unit=mm
